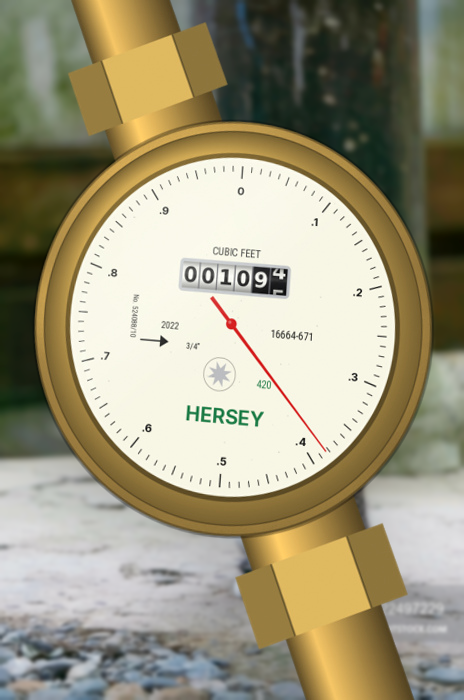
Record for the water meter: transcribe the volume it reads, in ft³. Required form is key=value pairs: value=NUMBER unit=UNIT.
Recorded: value=1094.38 unit=ft³
